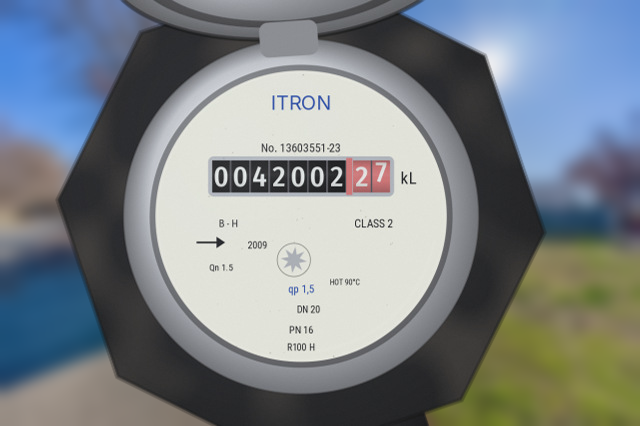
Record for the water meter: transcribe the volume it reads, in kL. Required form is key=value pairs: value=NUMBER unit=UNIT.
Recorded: value=42002.27 unit=kL
